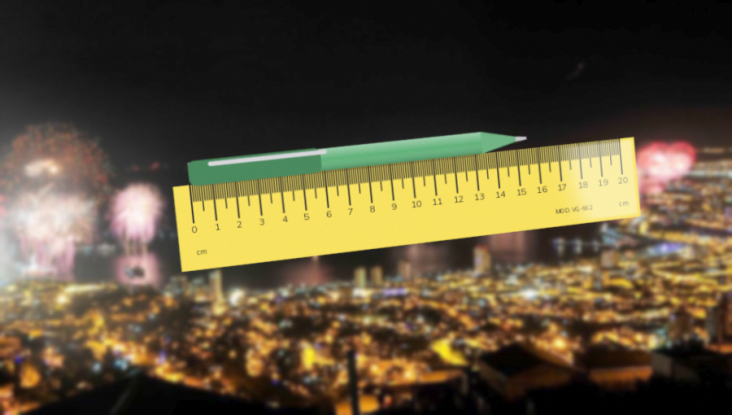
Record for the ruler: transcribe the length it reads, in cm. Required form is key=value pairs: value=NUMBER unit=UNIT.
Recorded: value=15.5 unit=cm
